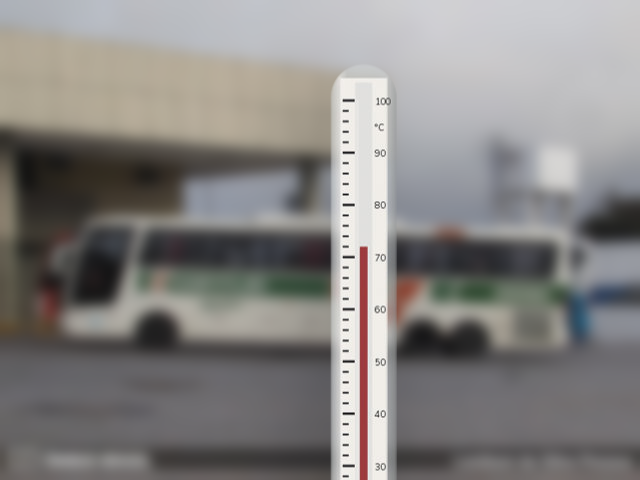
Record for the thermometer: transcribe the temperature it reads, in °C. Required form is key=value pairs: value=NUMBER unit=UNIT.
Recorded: value=72 unit=°C
